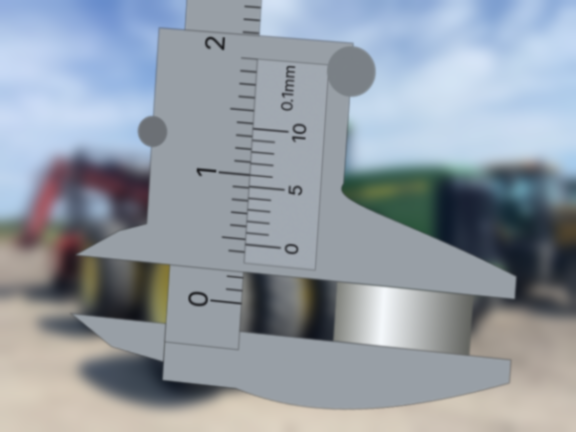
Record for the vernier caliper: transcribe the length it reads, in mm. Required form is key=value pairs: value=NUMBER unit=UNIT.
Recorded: value=4.6 unit=mm
